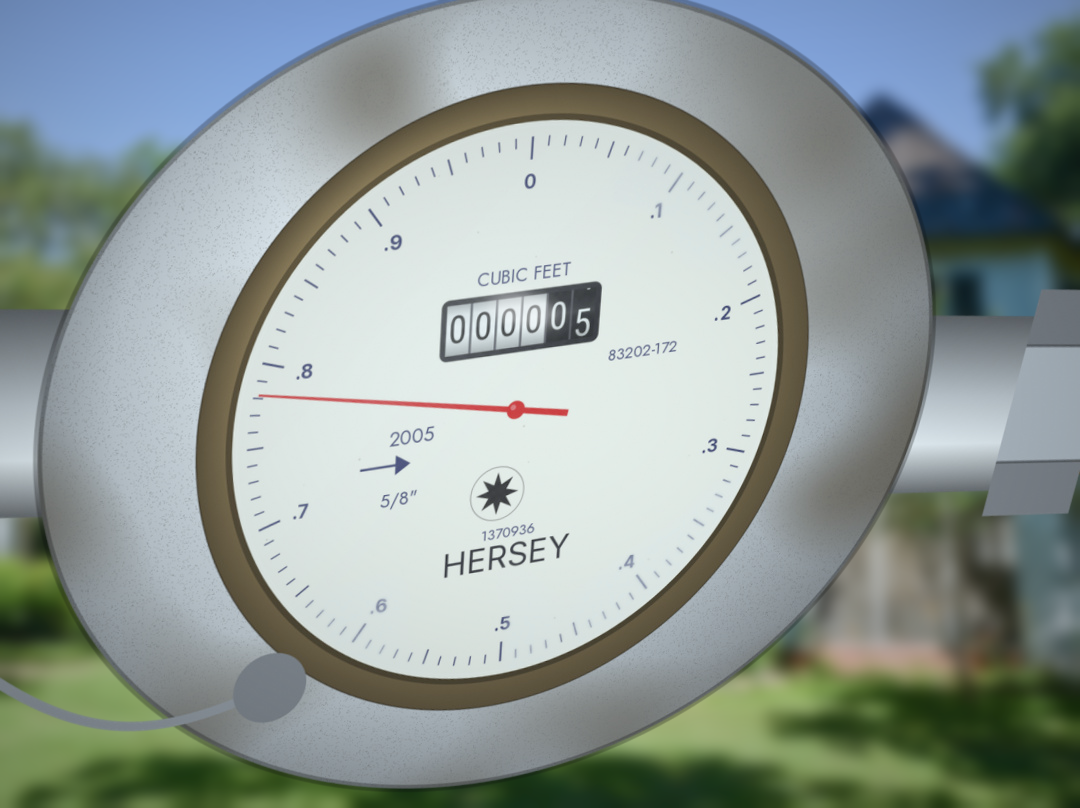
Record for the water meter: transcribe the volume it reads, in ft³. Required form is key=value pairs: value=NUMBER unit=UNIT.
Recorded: value=4.78 unit=ft³
